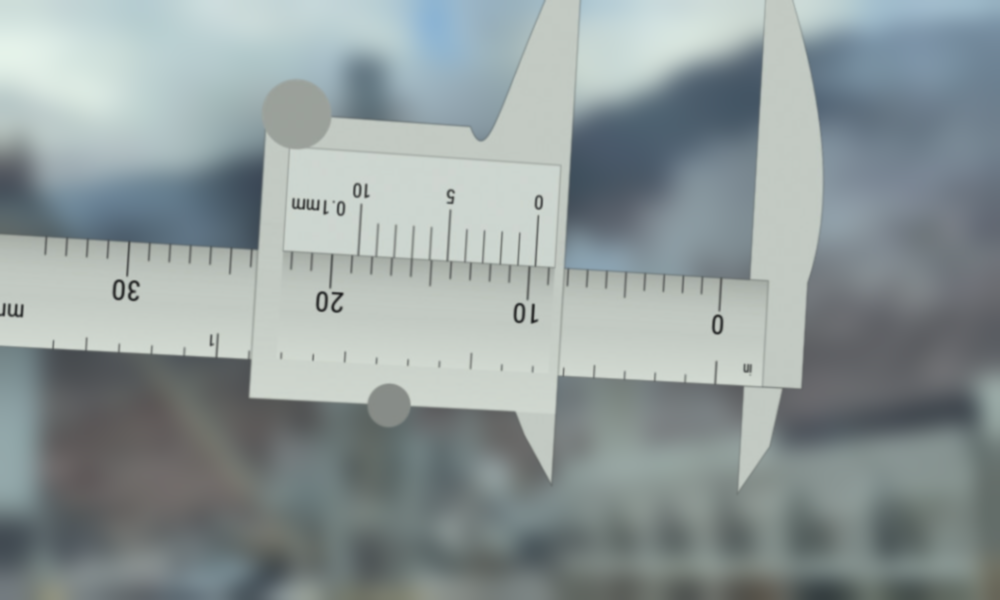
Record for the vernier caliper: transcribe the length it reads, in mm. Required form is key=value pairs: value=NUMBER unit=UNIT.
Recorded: value=9.7 unit=mm
